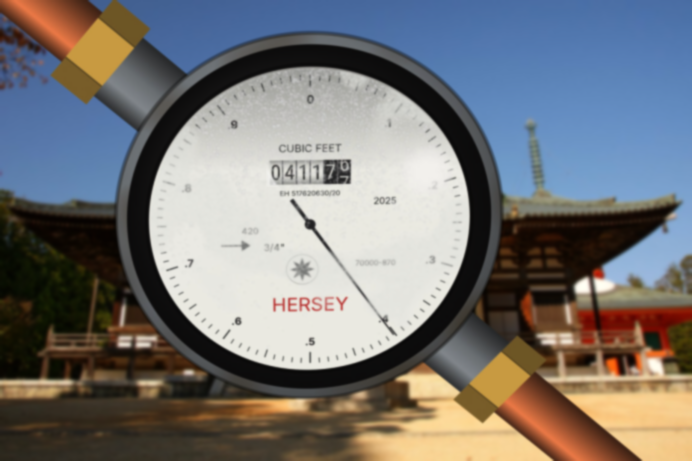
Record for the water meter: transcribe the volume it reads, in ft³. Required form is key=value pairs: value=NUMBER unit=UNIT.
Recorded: value=41176.40 unit=ft³
